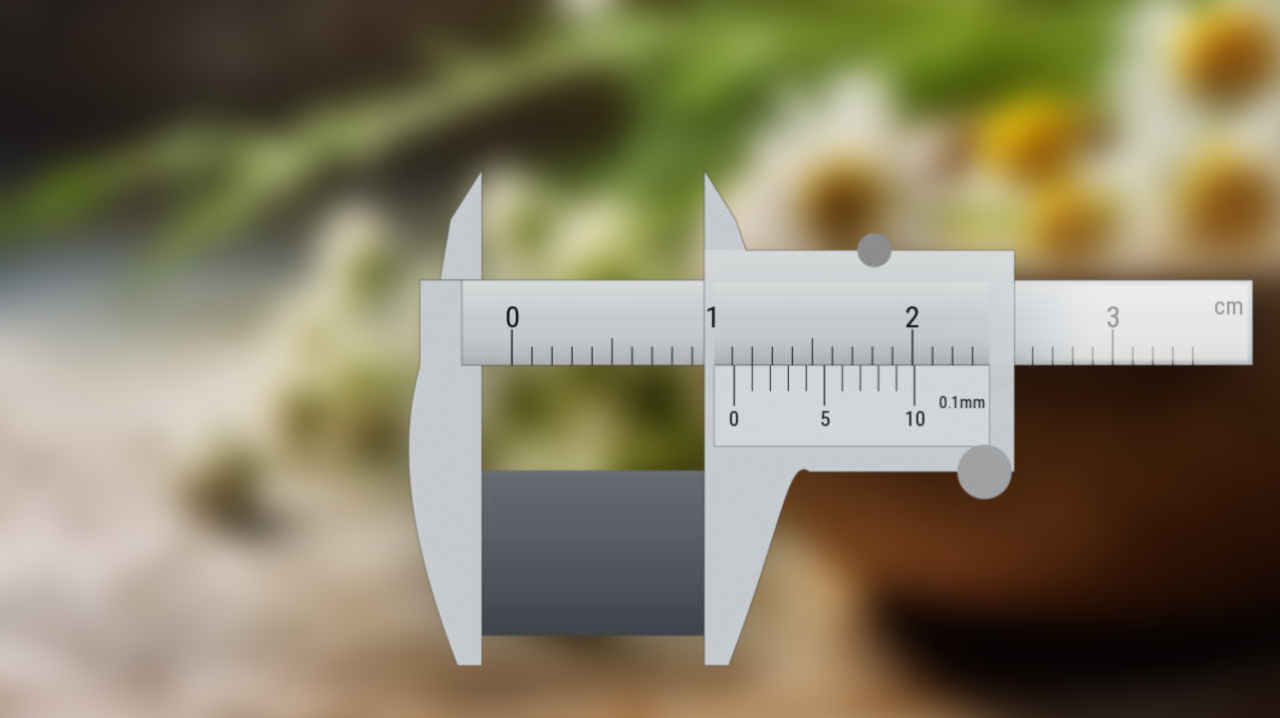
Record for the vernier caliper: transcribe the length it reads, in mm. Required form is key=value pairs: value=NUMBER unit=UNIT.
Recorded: value=11.1 unit=mm
